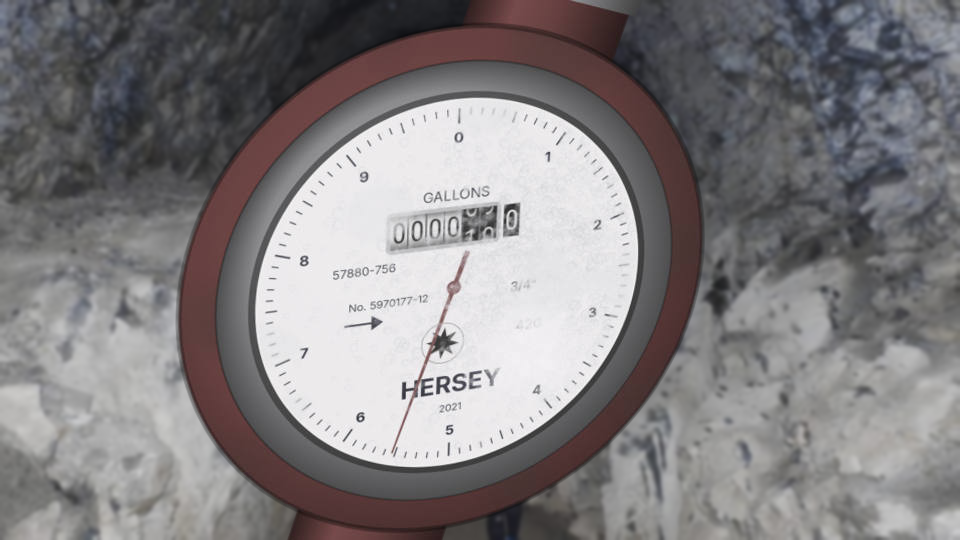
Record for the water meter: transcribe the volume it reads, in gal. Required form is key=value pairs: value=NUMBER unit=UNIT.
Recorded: value=95.5 unit=gal
